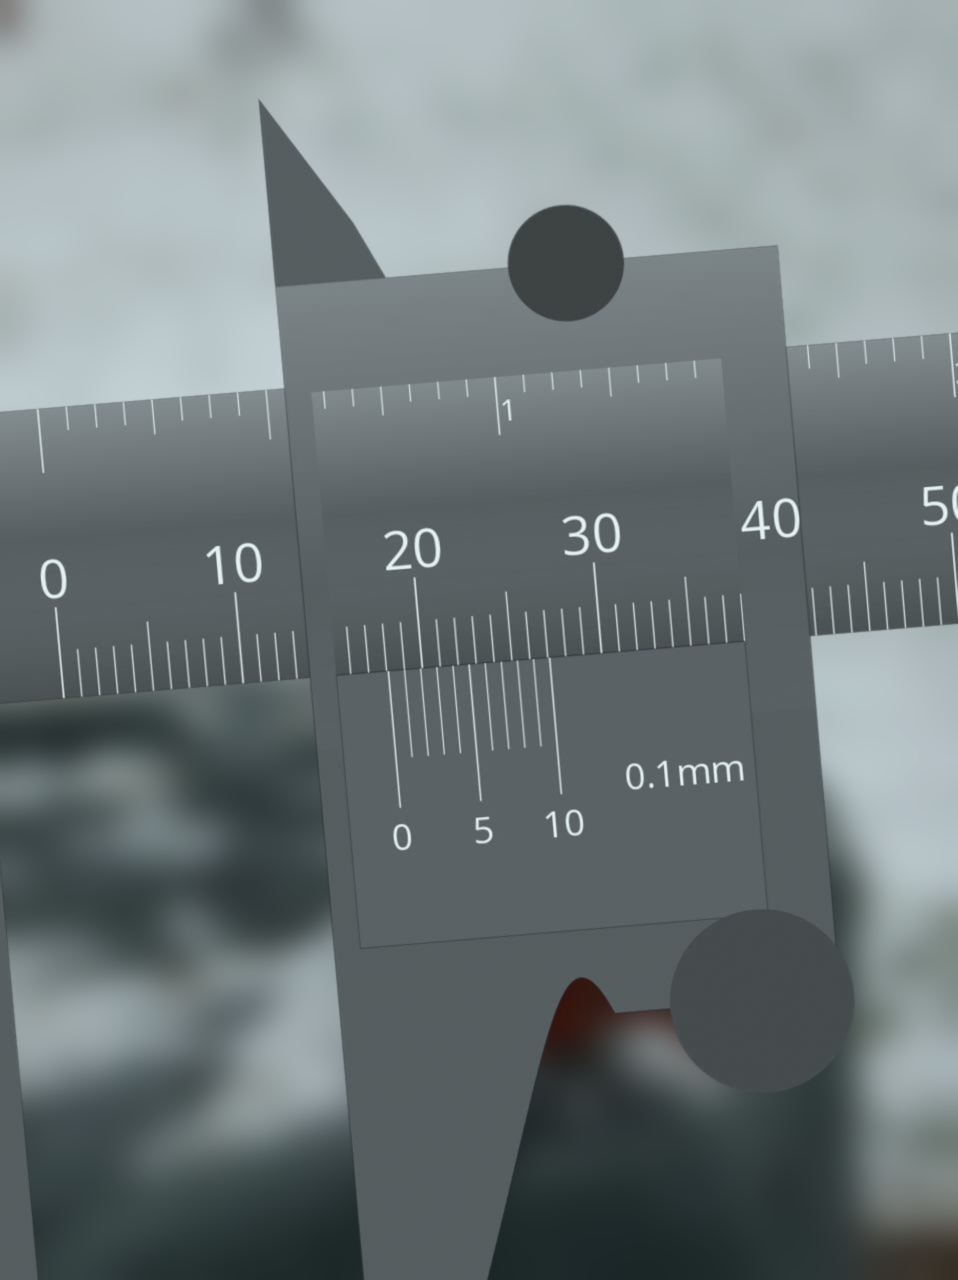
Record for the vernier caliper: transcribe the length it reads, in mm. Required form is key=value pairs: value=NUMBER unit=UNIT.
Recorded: value=18.1 unit=mm
